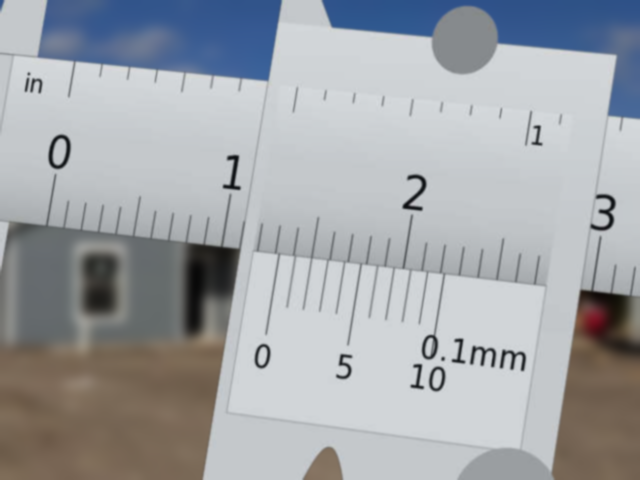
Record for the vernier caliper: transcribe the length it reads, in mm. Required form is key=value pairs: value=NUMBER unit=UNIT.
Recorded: value=13.2 unit=mm
